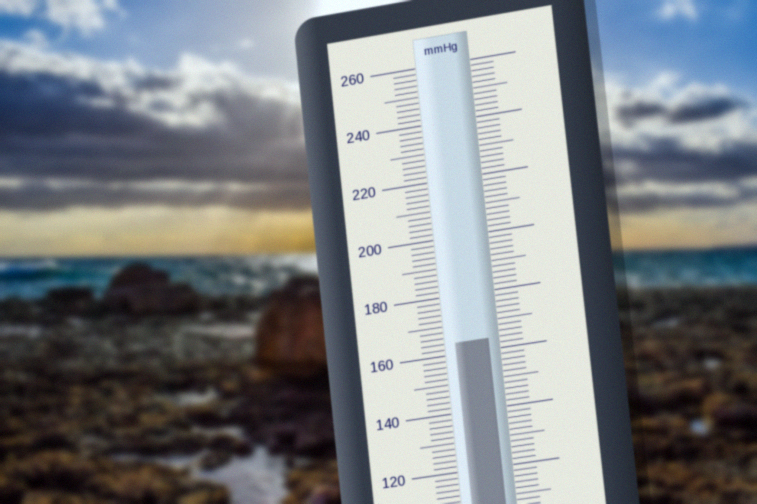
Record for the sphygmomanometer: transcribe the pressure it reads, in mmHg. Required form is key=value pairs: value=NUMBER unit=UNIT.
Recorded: value=164 unit=mmHg
